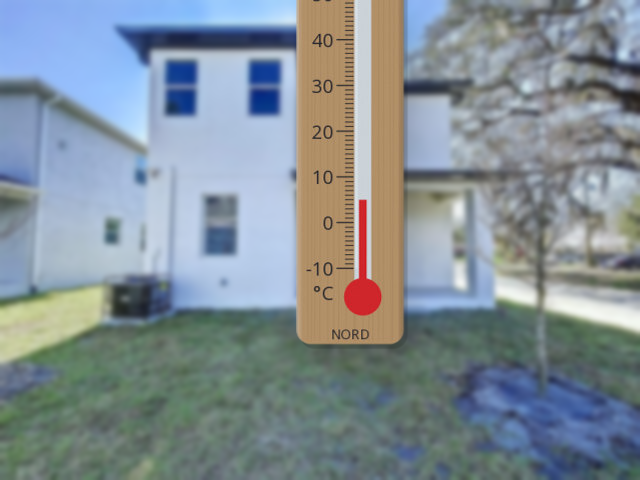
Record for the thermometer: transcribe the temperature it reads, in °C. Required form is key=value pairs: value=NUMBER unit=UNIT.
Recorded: value=5 unit=°C
